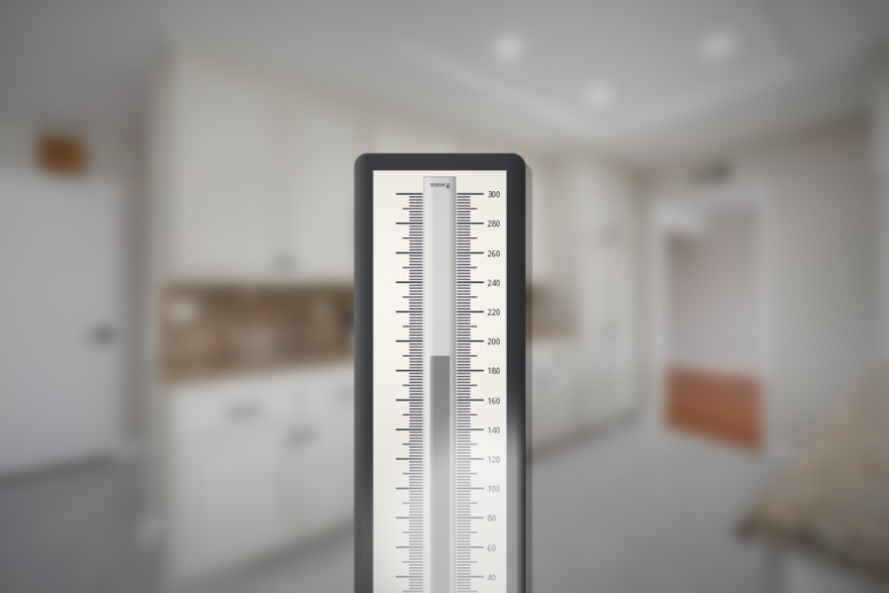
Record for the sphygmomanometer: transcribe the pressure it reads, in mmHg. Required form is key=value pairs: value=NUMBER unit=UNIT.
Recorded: value=190 unit=mmHg
